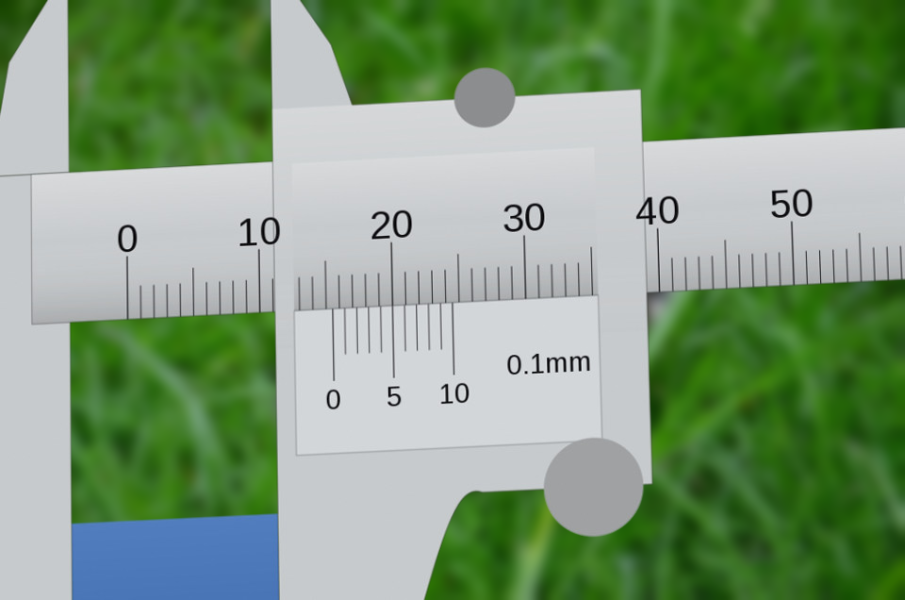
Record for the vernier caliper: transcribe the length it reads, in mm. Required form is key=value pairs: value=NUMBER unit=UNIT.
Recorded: value=15.5 unit=mm
